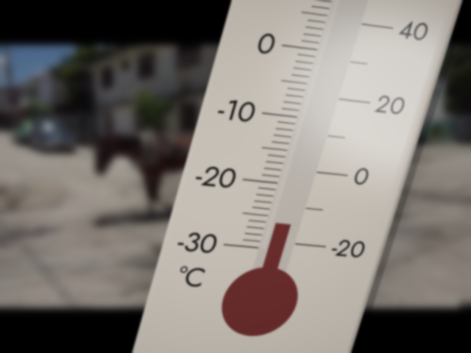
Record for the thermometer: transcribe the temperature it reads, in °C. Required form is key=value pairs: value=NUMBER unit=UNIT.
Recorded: value=-26 unit=°C
